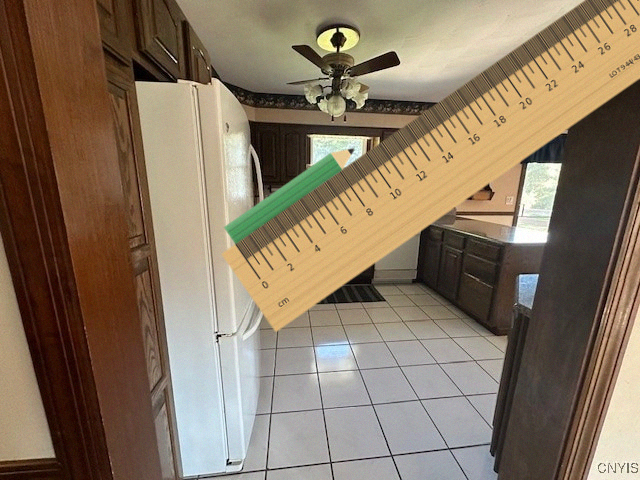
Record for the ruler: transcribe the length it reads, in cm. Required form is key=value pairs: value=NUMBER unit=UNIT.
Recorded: value=9.5 unit=cm
